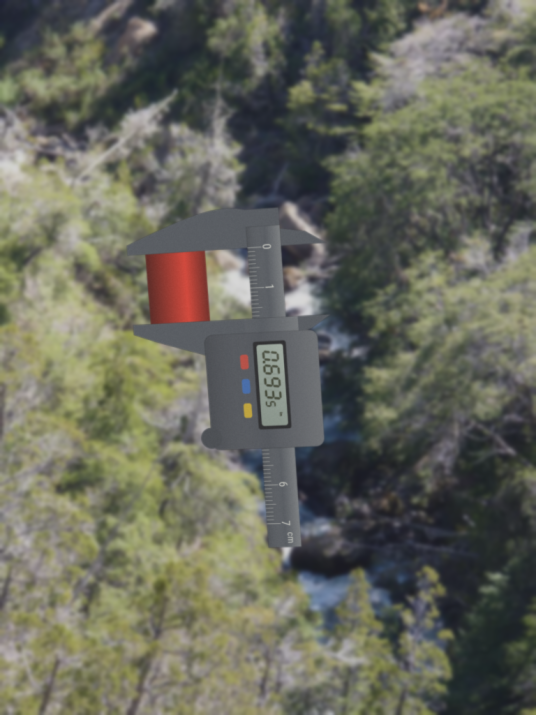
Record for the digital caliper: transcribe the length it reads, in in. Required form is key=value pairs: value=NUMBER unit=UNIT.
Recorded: value=0.6935 unit=in
